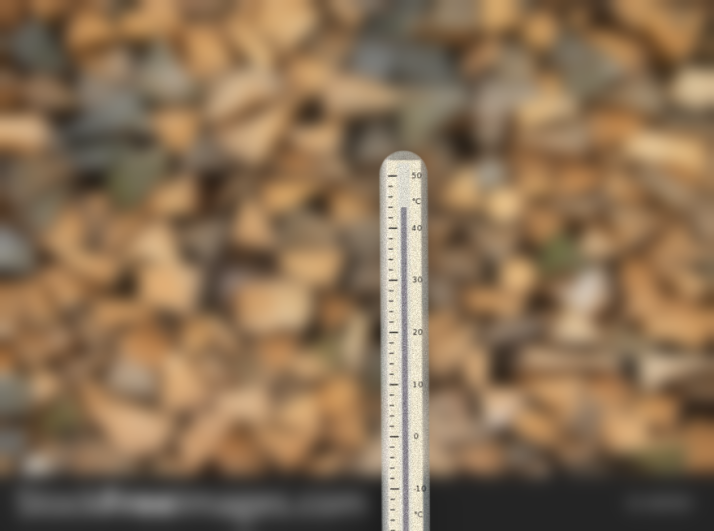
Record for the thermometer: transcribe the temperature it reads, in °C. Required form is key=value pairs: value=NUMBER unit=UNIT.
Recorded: value=44 unit=°C
